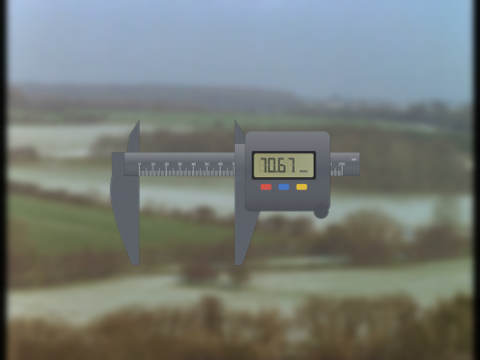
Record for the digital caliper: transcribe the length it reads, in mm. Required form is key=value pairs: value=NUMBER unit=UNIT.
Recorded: value=70.67 unit=mm
